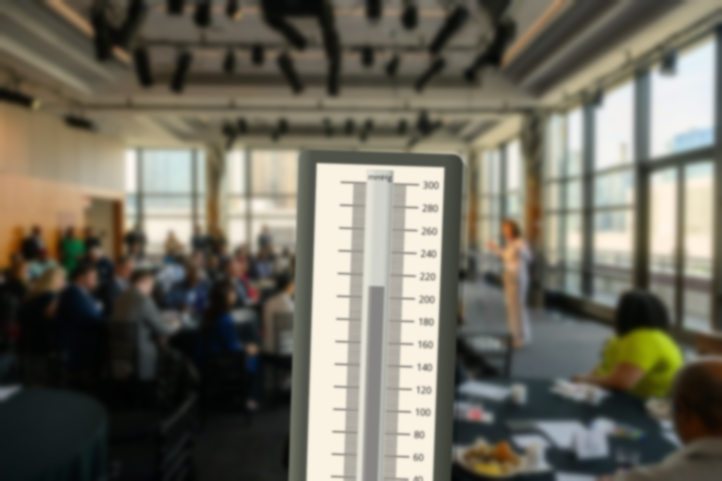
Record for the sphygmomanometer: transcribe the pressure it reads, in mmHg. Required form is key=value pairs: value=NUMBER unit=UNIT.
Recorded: value=210 unit=mmHg
